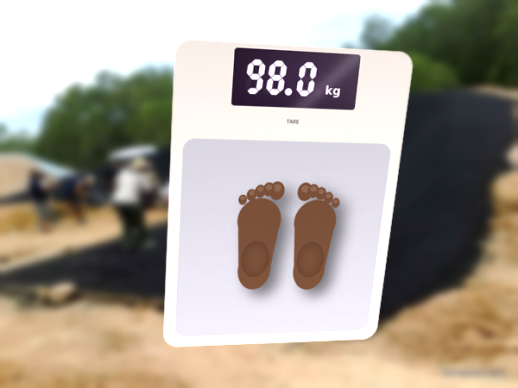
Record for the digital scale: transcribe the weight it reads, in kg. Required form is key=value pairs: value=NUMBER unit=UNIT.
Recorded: value=98.0 unit=kg
